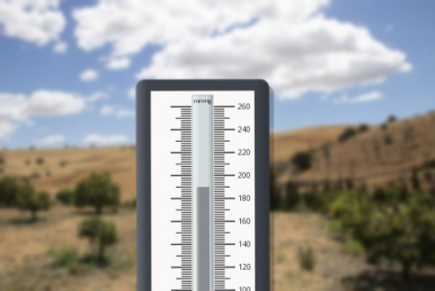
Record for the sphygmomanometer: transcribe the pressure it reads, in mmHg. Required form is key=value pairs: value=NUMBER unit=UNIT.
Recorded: value=190 unit=mmHg
